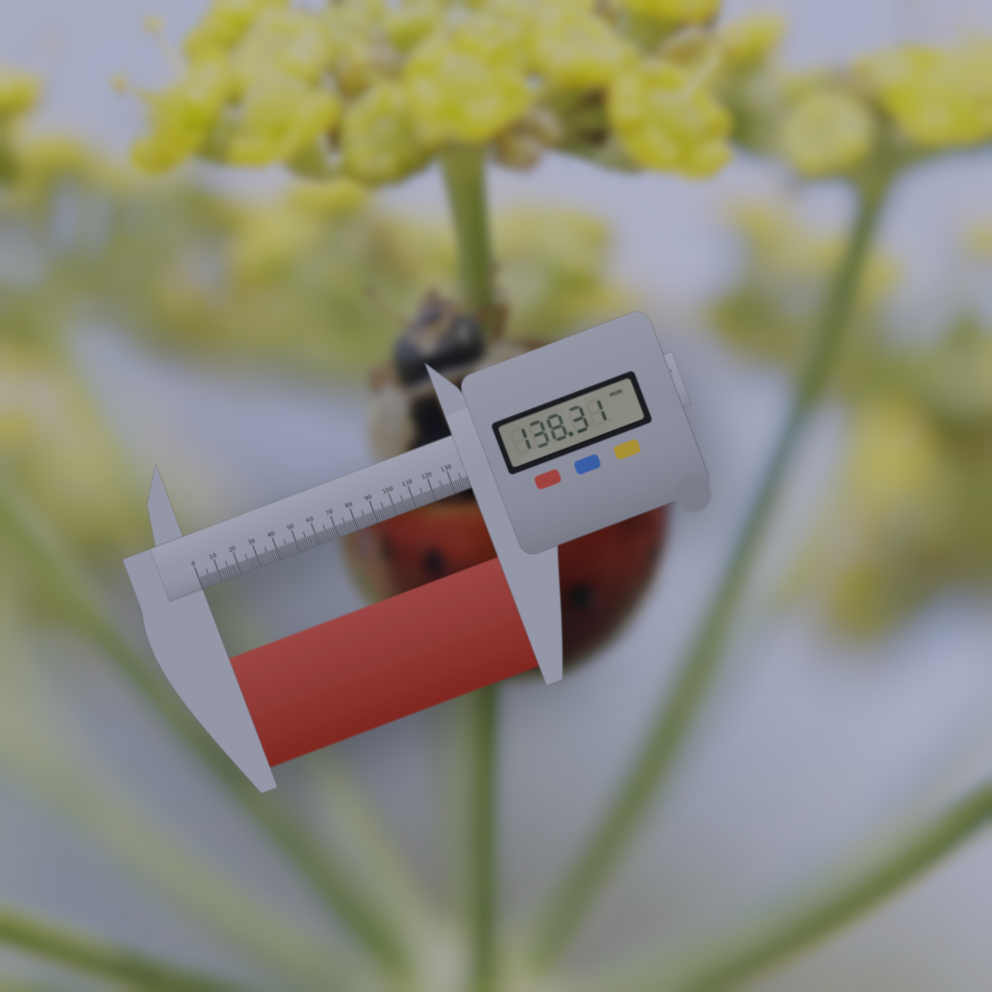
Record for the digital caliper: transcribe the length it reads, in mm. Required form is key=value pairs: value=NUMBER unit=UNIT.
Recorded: value=138.31 unit=mm
